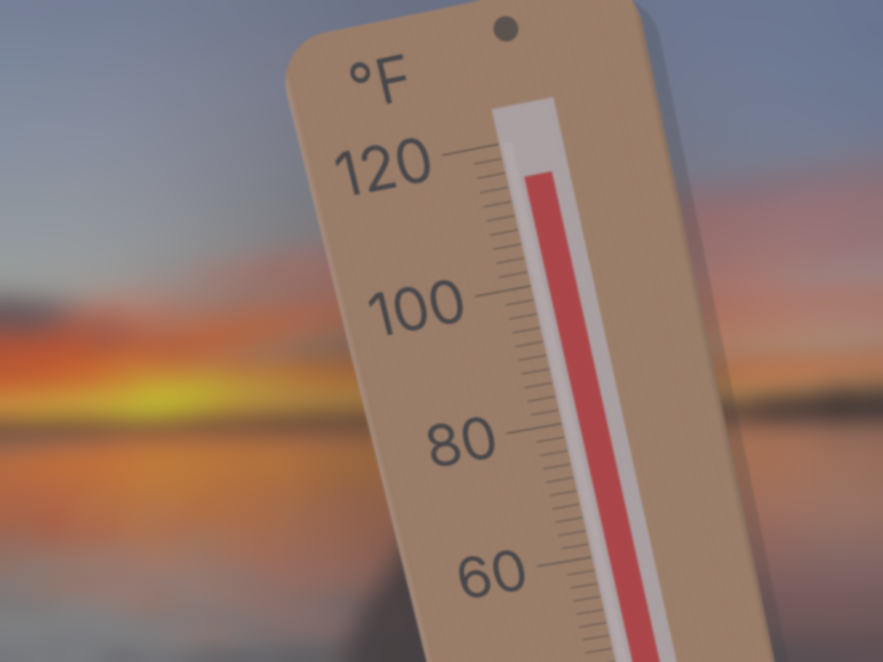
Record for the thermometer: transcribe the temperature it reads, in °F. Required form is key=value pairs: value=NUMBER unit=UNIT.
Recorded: value=115 unit=°F
